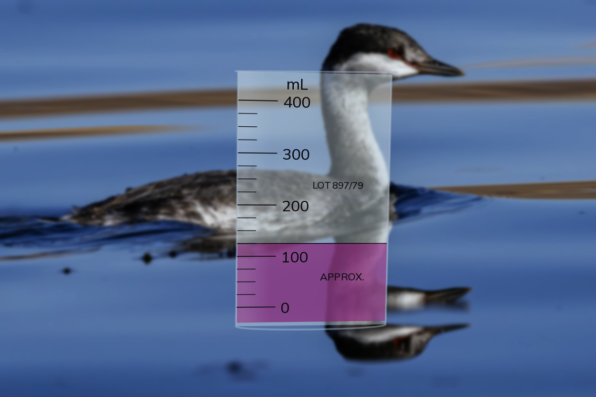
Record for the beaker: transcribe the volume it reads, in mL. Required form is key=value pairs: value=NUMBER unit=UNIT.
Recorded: value=125 unit=mL
